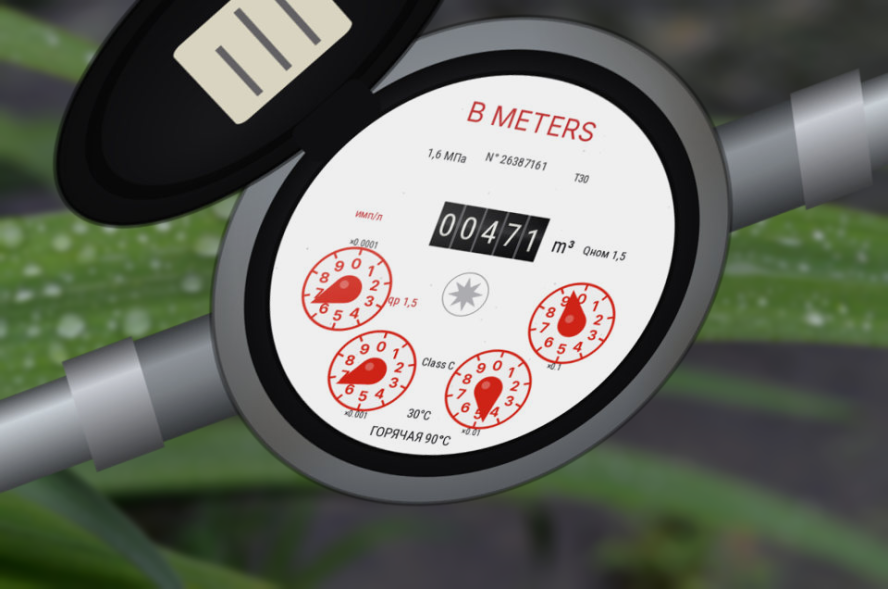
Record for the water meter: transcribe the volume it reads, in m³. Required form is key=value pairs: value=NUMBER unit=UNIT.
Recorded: value=470.9466 unit=m³
